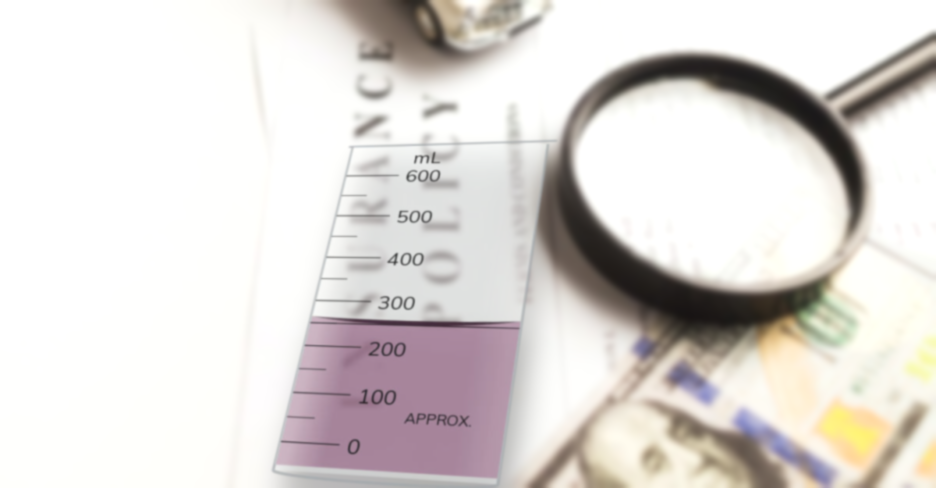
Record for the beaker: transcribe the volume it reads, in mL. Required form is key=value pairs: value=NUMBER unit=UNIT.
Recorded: value=250 unit=mL
